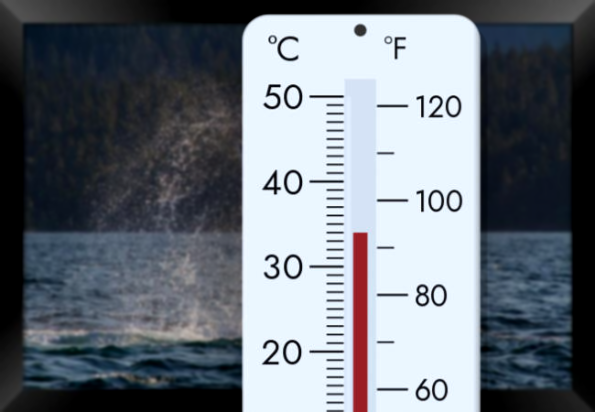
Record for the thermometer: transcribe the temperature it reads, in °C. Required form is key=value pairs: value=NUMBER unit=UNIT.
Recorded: value=34 unit=°C
